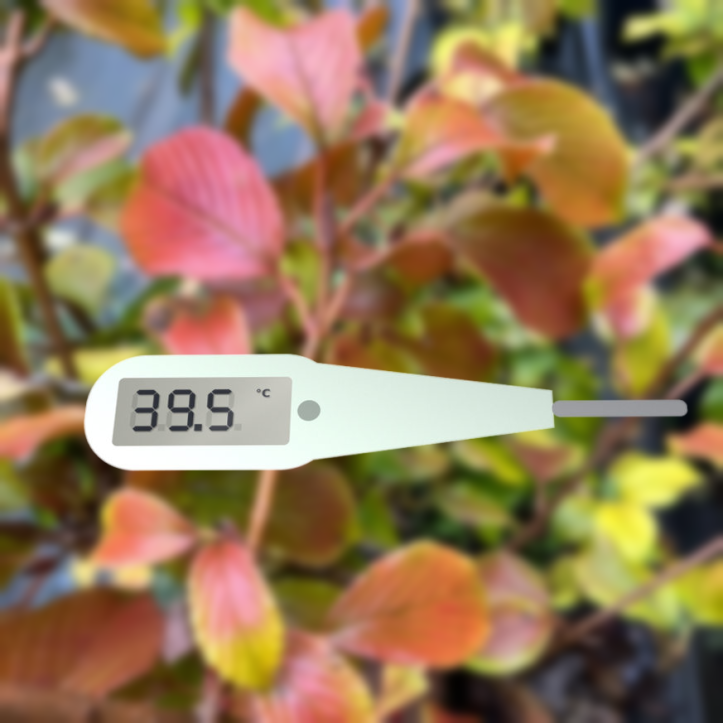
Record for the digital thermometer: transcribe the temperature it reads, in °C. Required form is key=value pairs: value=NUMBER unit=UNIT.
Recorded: value=39.5 unit=°C
